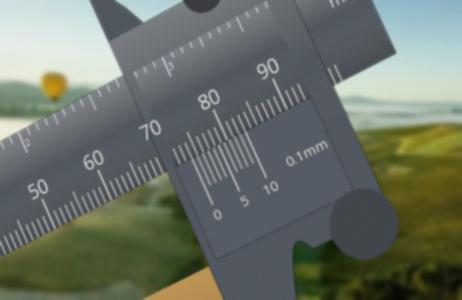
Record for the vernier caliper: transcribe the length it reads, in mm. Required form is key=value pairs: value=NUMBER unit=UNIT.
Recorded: value=74.0 unit=mm
